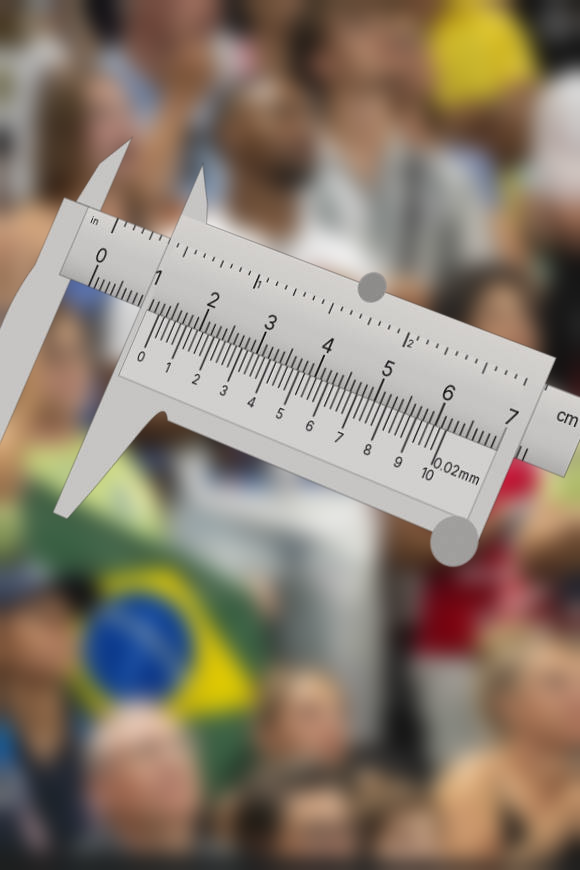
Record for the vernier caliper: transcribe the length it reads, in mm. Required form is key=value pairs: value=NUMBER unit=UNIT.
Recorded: value=12.8 unit=mm
